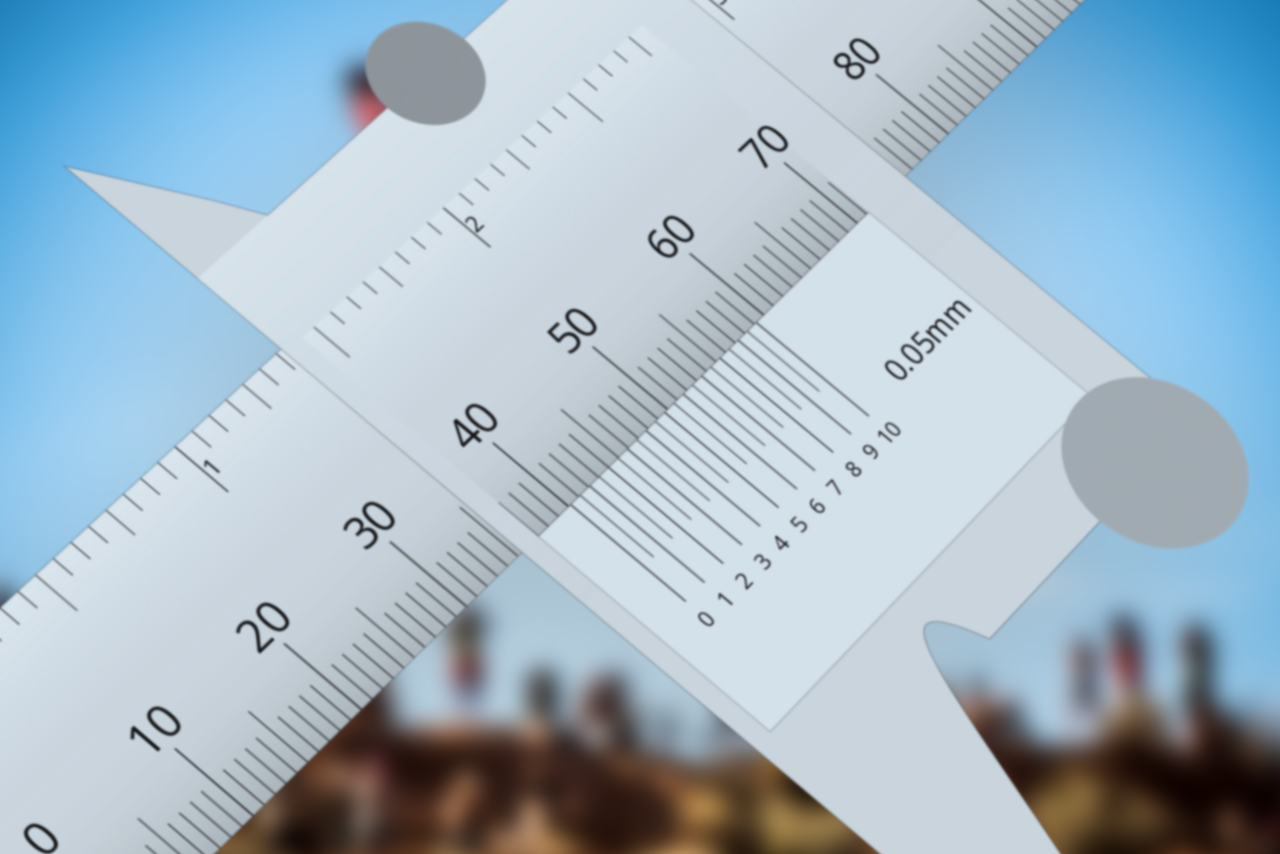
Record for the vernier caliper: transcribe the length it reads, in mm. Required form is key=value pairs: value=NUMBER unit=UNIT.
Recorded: value=40.2 unit=mm
